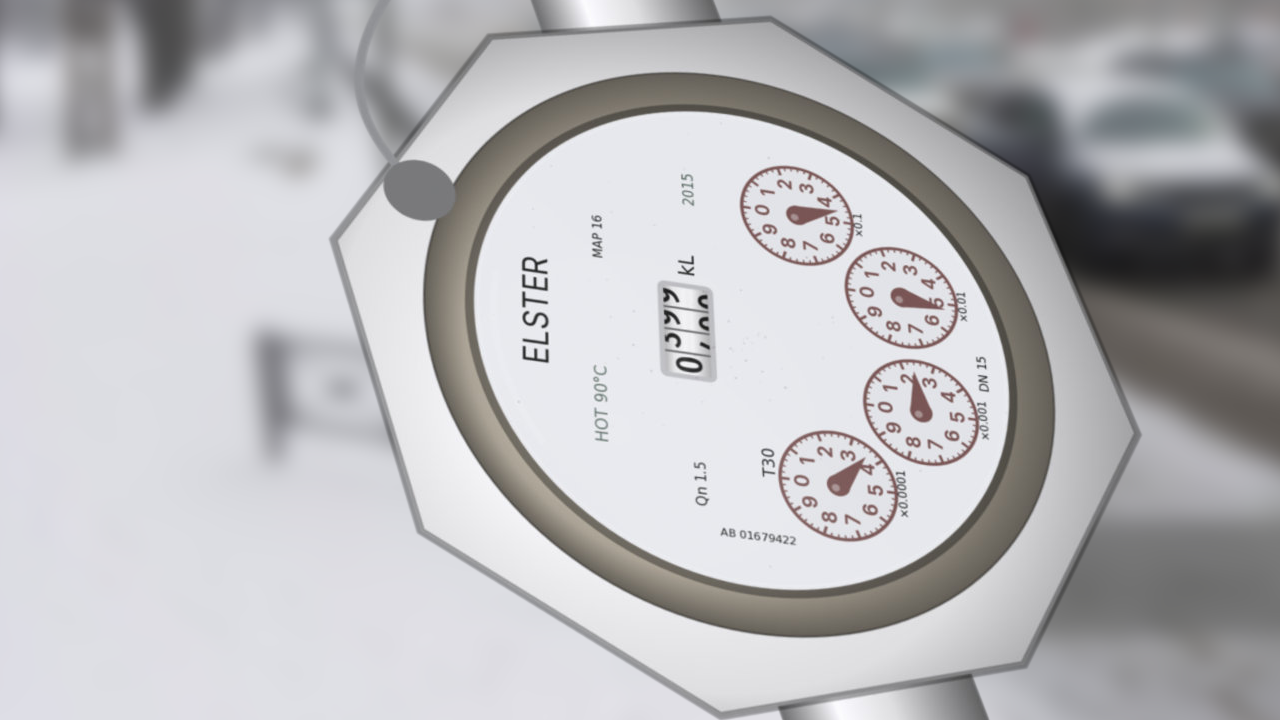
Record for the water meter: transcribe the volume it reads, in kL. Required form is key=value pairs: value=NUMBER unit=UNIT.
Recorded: value=399.4523 unit=kL
